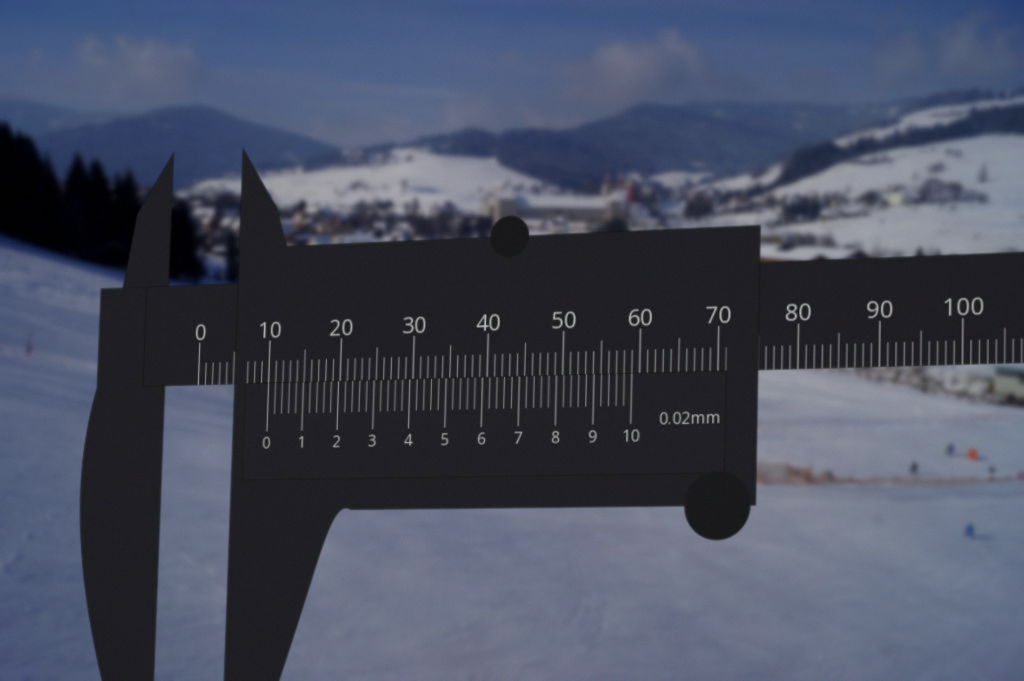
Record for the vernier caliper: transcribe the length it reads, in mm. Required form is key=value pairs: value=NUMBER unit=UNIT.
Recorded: value=10.0 unit=mm
